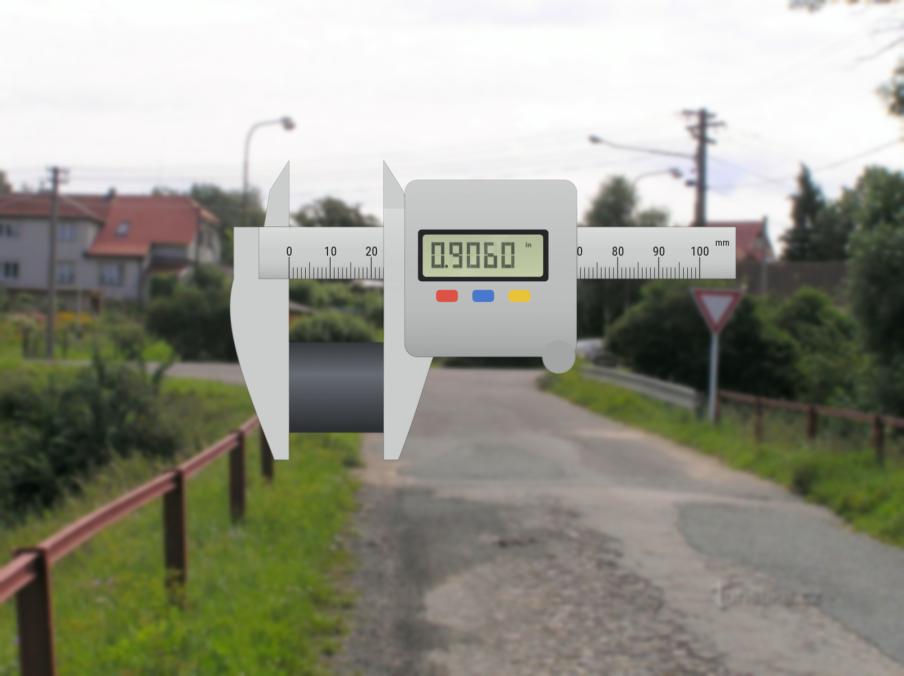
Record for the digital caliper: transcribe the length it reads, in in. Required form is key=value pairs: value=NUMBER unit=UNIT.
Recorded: value=0.9060 unit=in
